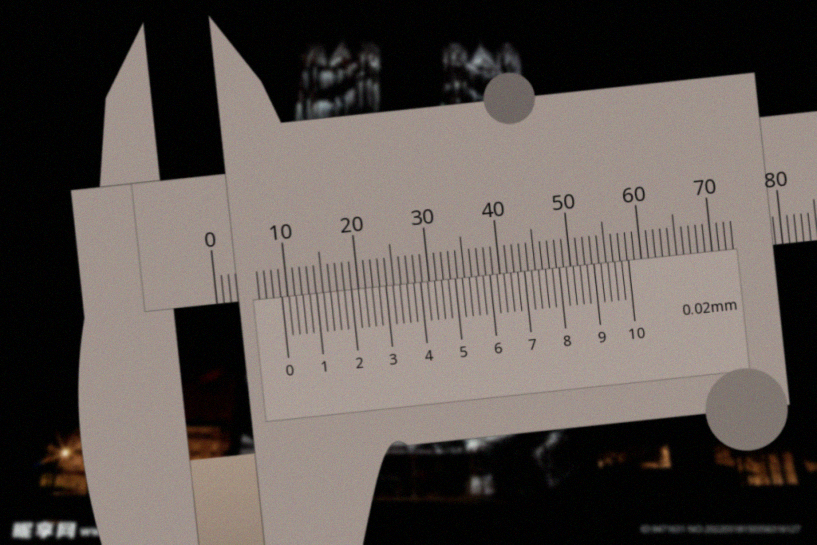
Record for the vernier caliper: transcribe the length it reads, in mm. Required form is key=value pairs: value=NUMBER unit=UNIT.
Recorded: value=9.2 unit=mm
